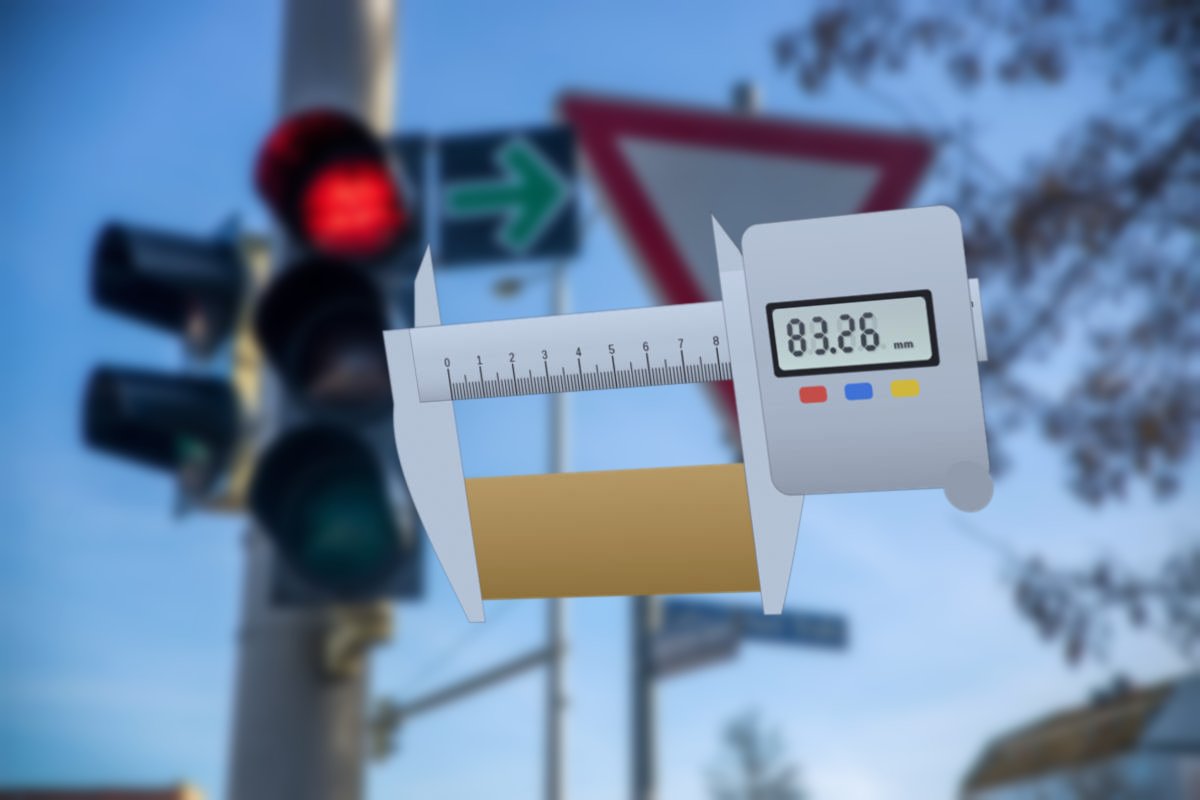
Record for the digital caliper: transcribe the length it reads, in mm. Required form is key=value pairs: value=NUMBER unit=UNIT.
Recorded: value=83.26 unit=mm
